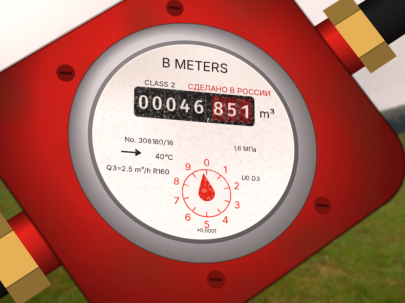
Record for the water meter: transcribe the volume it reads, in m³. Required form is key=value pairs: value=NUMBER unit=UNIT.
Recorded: value=46.8509 unit=m³
